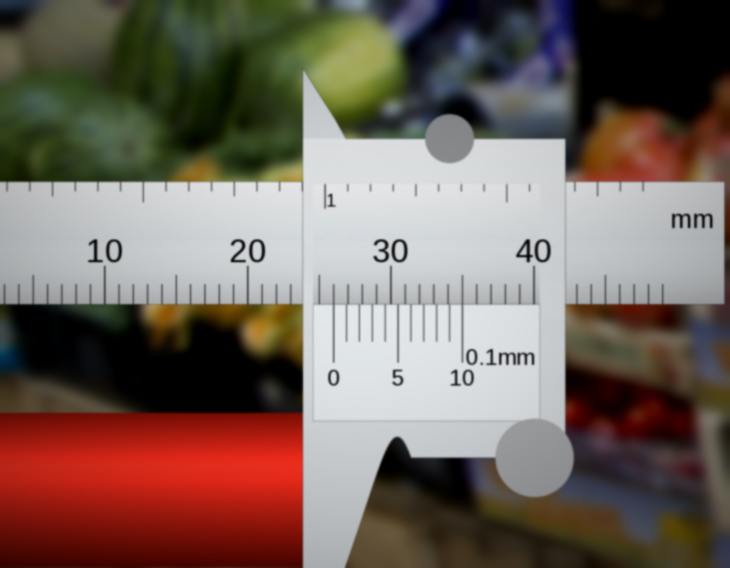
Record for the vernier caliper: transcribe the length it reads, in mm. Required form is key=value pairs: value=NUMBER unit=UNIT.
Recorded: value=26.0 unit=mm
